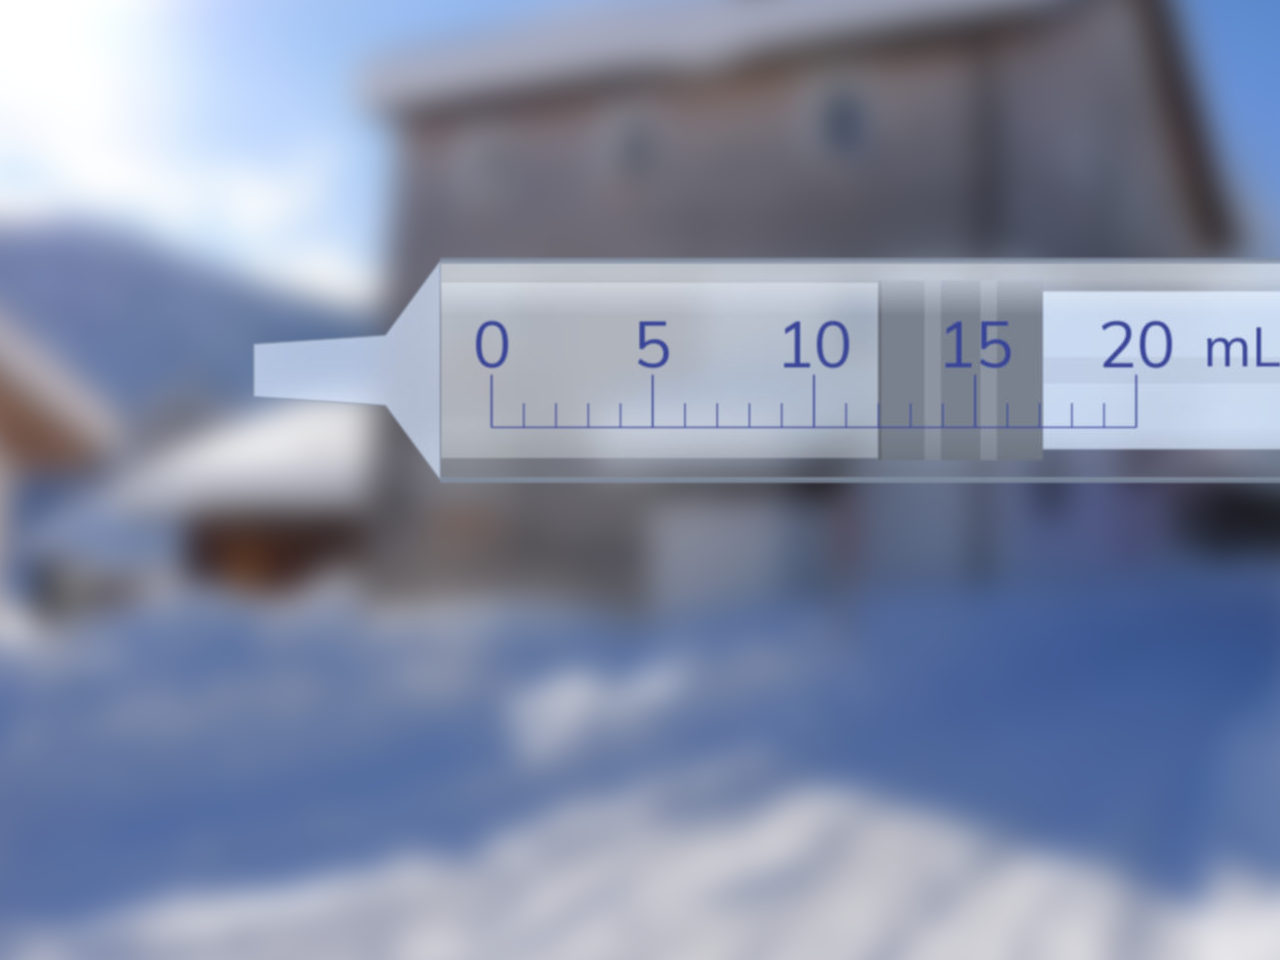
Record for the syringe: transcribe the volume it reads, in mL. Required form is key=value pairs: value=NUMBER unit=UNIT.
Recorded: value=12 unit=mL
